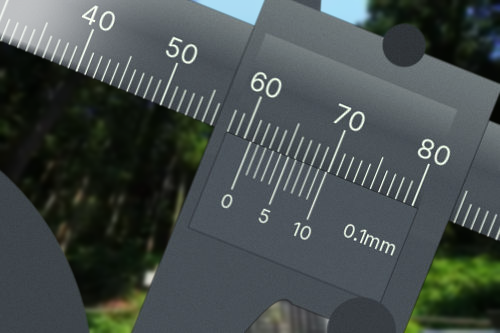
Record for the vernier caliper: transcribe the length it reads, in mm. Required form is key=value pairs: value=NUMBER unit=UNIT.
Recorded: value=60.8 unit=mm
